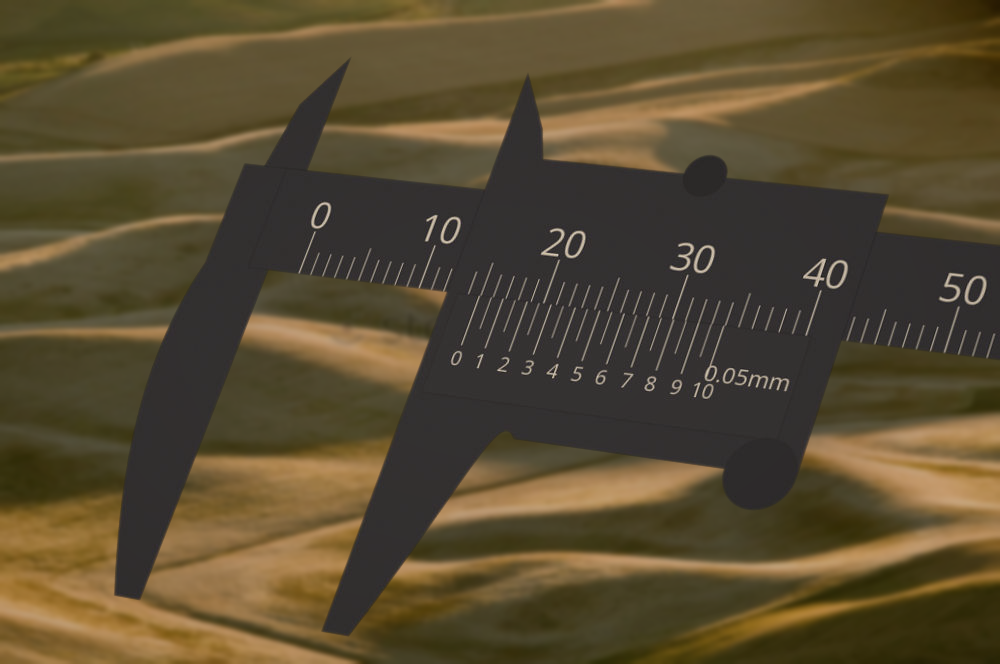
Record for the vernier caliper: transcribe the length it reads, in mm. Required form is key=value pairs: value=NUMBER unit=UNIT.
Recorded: value=14.9 unit=mm
